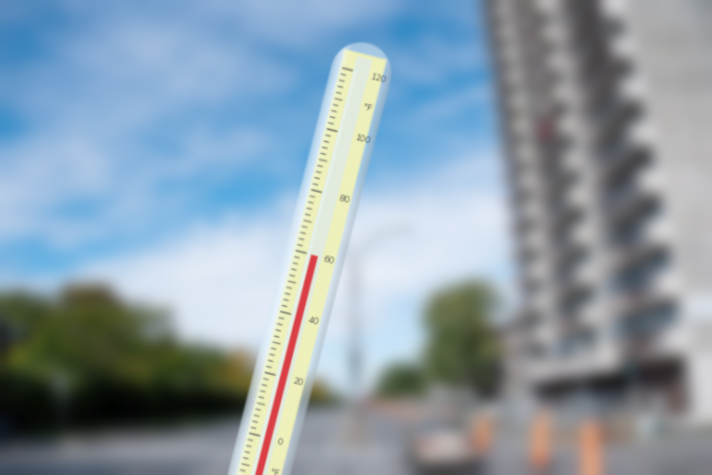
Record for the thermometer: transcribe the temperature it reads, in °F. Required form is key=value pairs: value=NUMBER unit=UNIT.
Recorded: value=60 unit=°F
